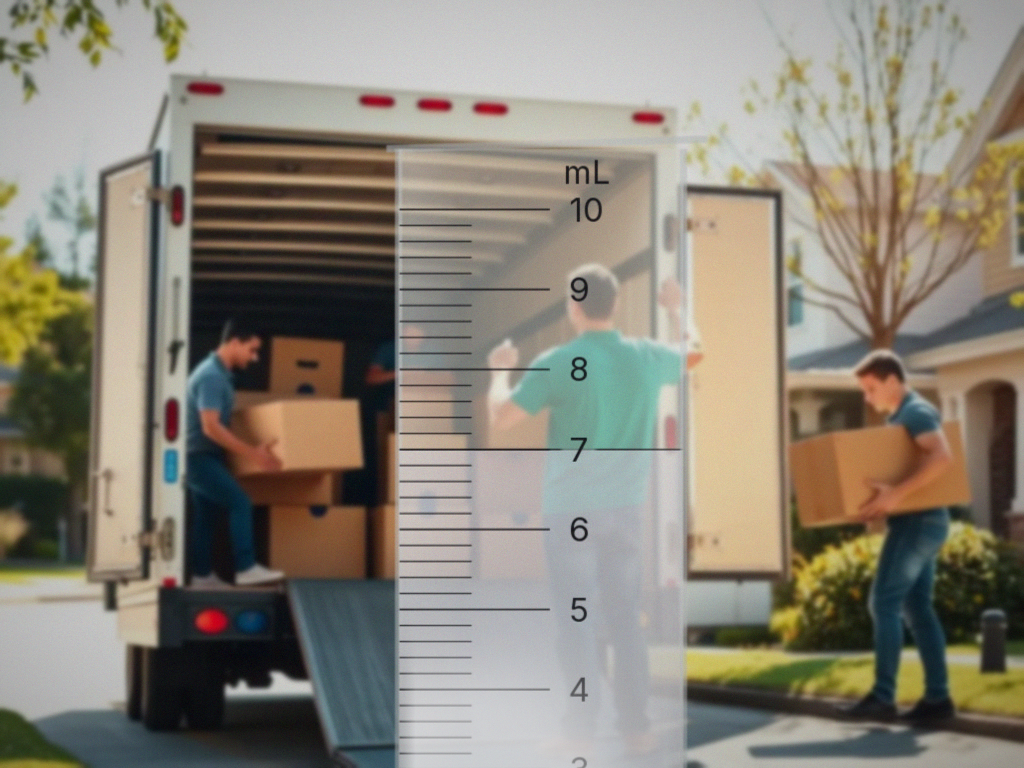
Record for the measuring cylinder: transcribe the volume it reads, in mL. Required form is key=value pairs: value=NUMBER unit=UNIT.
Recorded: value=7 unit=mL
